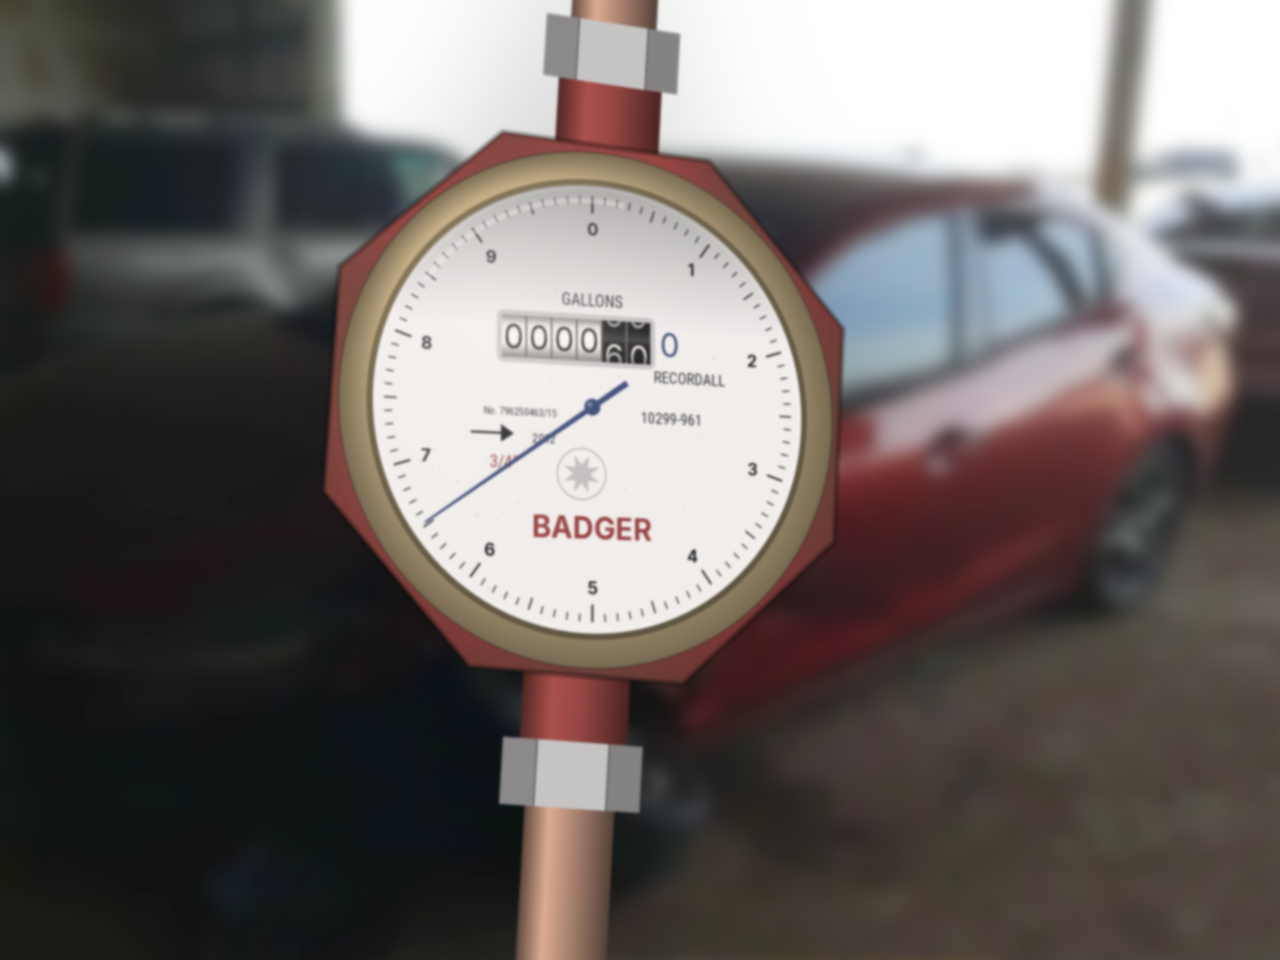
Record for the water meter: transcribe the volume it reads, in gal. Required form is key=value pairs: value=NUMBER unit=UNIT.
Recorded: value=596.5 unit=gal
